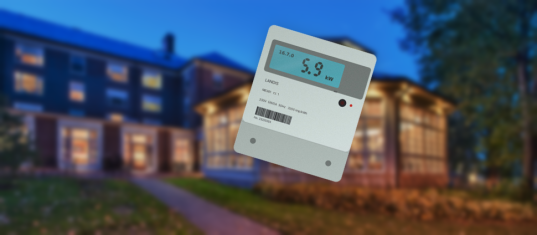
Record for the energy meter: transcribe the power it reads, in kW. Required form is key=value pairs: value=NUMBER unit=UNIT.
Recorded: value=5.9 unit=kW
